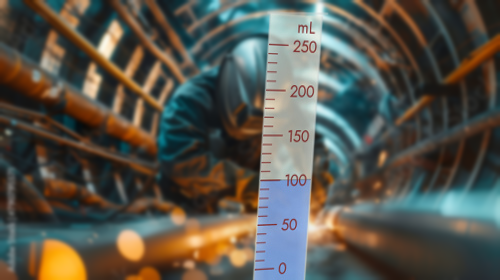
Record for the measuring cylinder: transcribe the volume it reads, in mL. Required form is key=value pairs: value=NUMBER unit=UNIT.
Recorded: value=100 unit=mL
